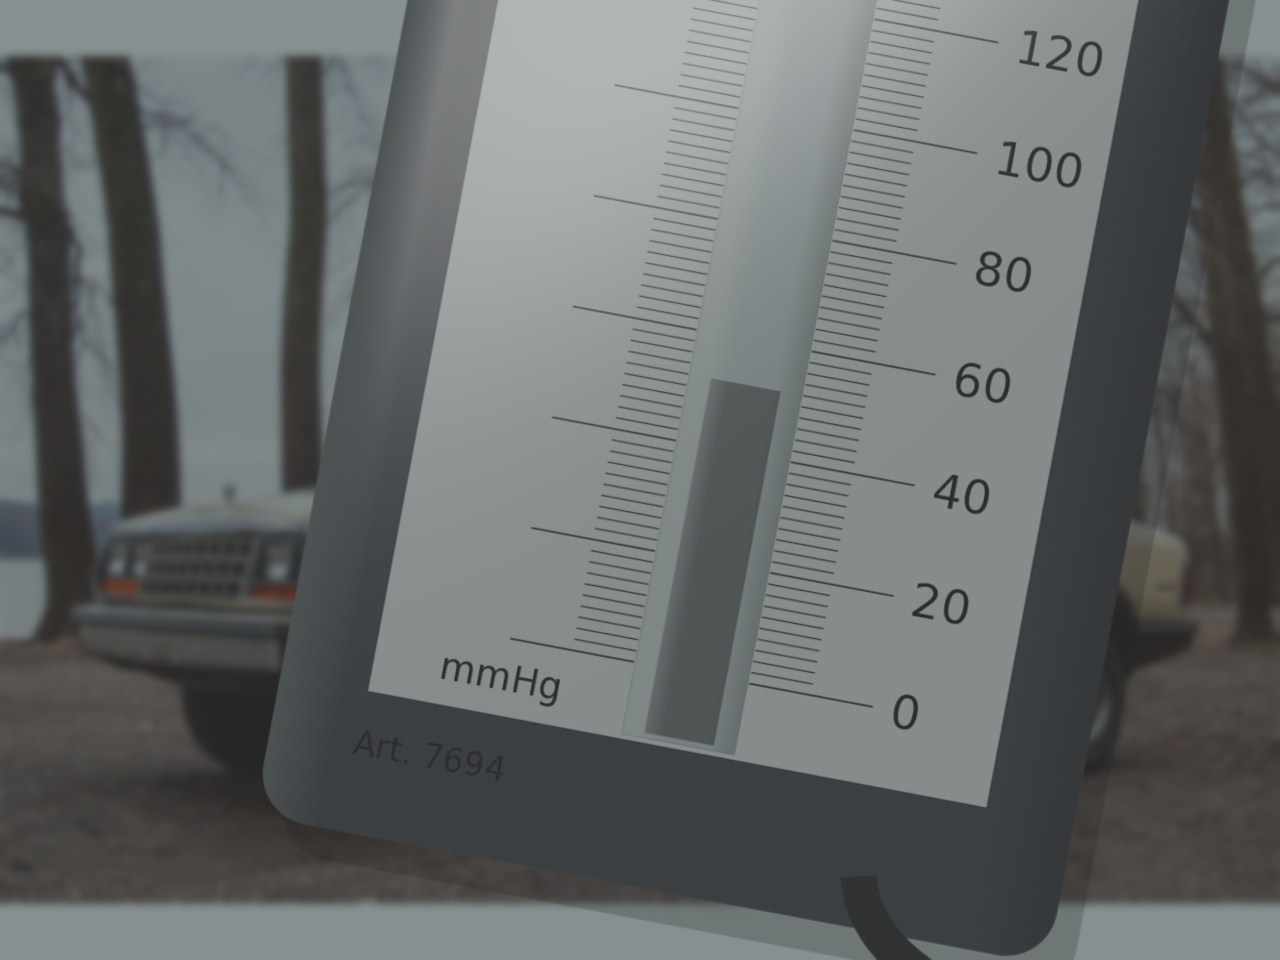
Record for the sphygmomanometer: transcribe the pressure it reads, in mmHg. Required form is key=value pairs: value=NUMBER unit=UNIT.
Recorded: value=52 unit=mmHg
